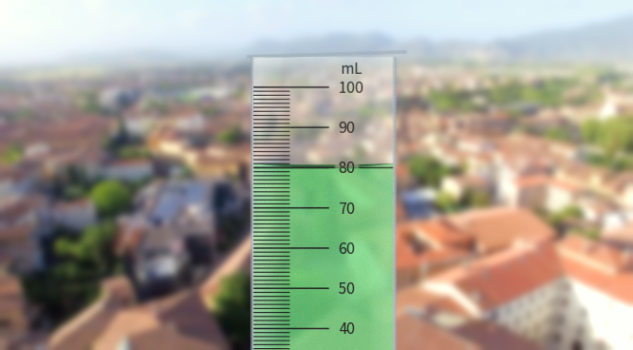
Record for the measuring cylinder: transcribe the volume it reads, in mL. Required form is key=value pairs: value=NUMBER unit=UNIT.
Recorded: value=80 unit=mL
